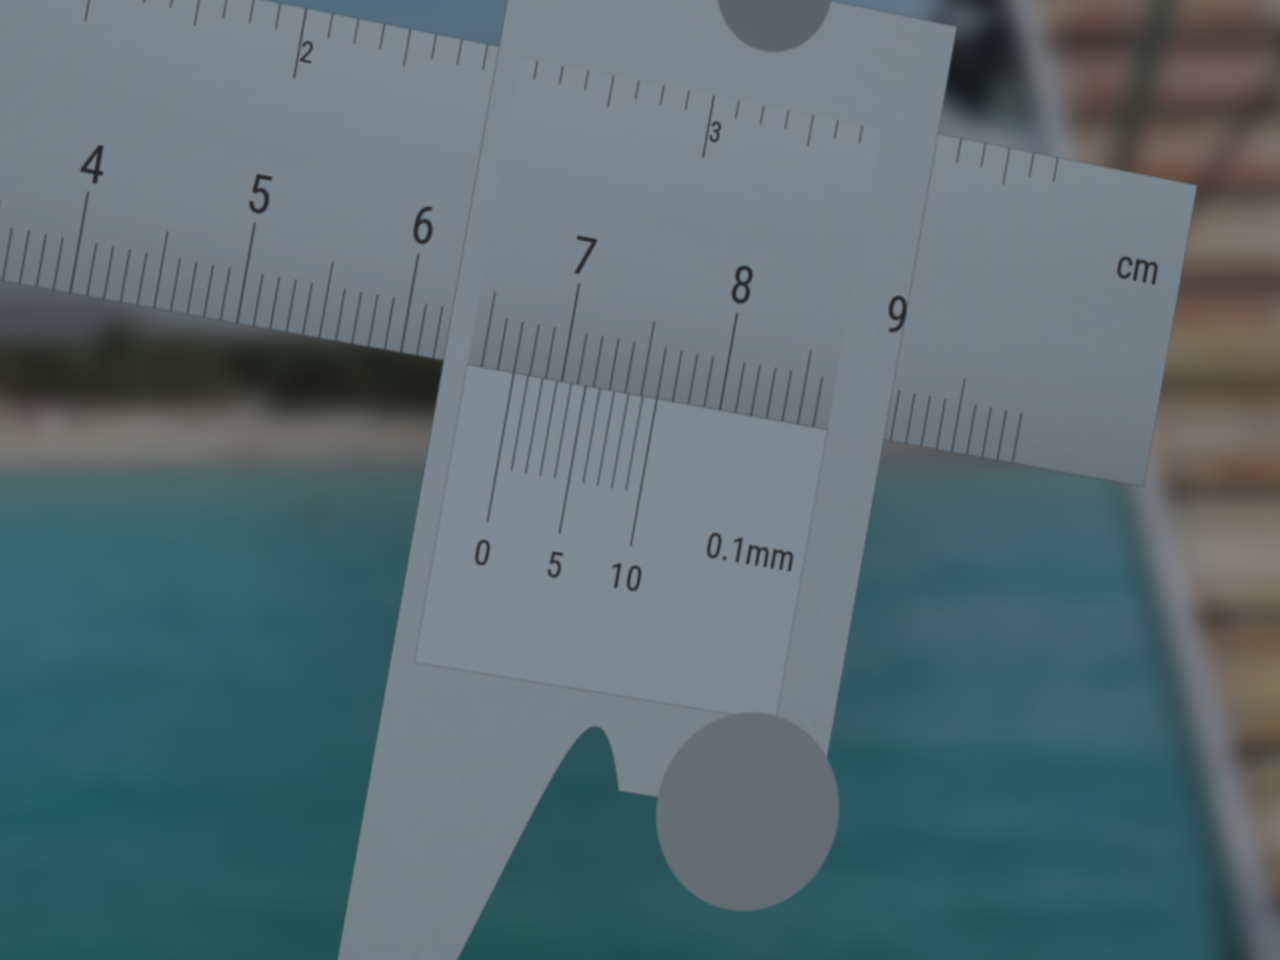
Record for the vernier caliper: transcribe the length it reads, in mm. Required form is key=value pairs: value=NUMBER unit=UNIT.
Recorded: value=67.0 unit=mm
